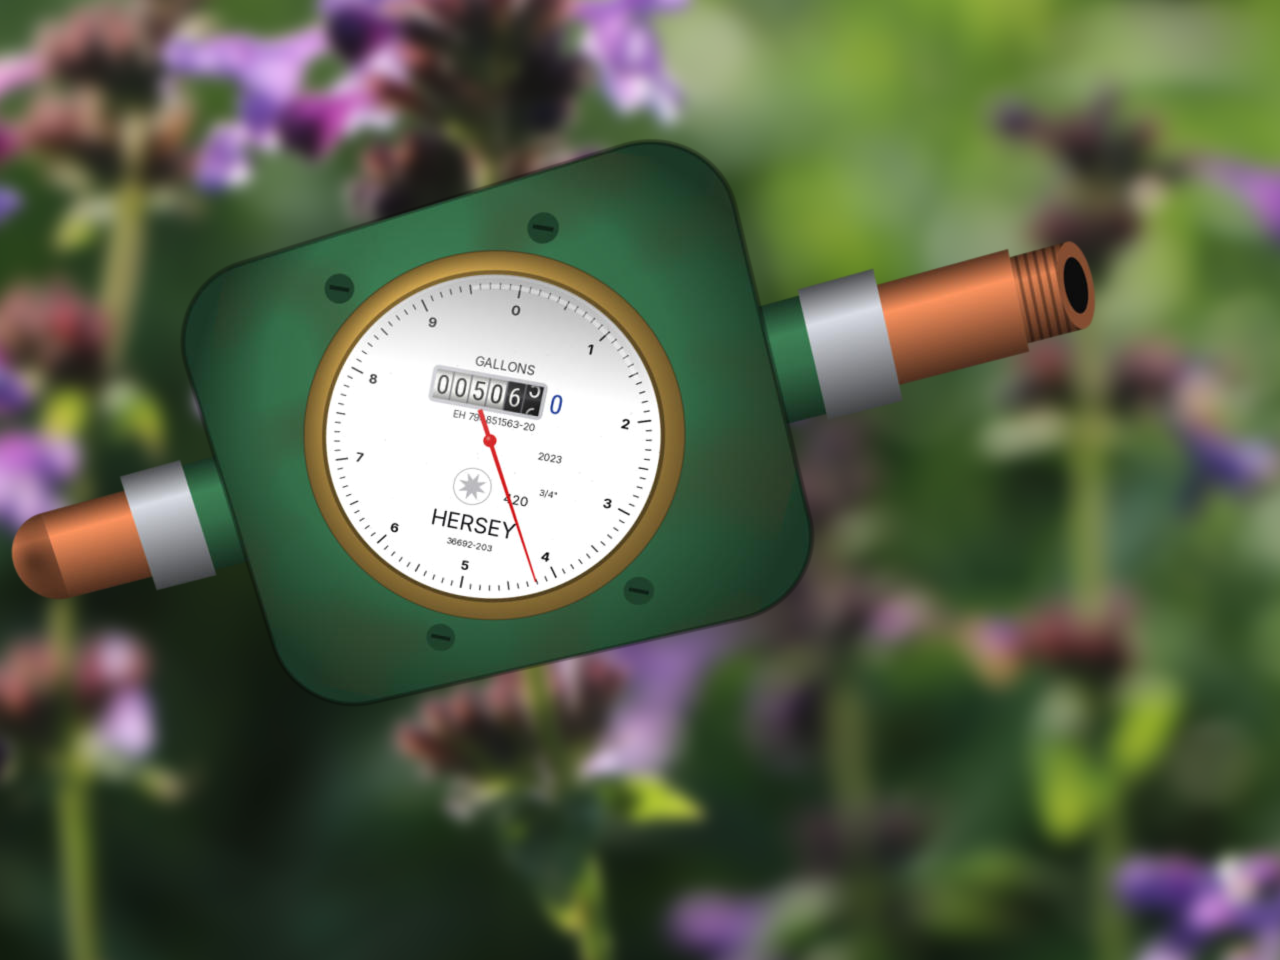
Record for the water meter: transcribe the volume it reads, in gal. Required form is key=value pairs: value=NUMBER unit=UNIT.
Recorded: value=50654.2 unit=gal
